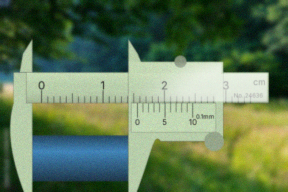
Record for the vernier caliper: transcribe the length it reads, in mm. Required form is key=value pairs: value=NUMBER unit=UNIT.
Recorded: value=15.6 unit=mm
